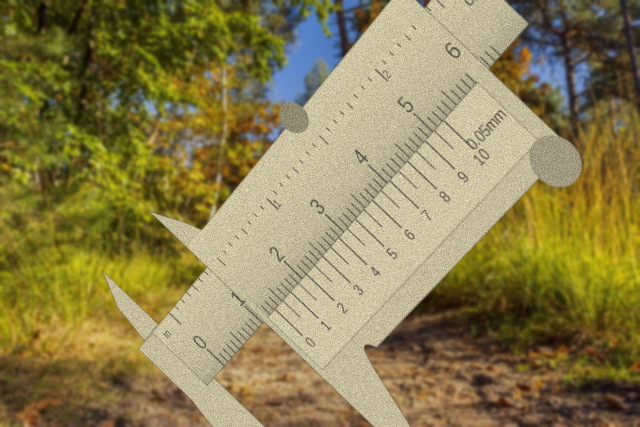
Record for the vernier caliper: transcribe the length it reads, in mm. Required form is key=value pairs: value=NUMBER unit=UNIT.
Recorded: value=13.2 unit=mm
